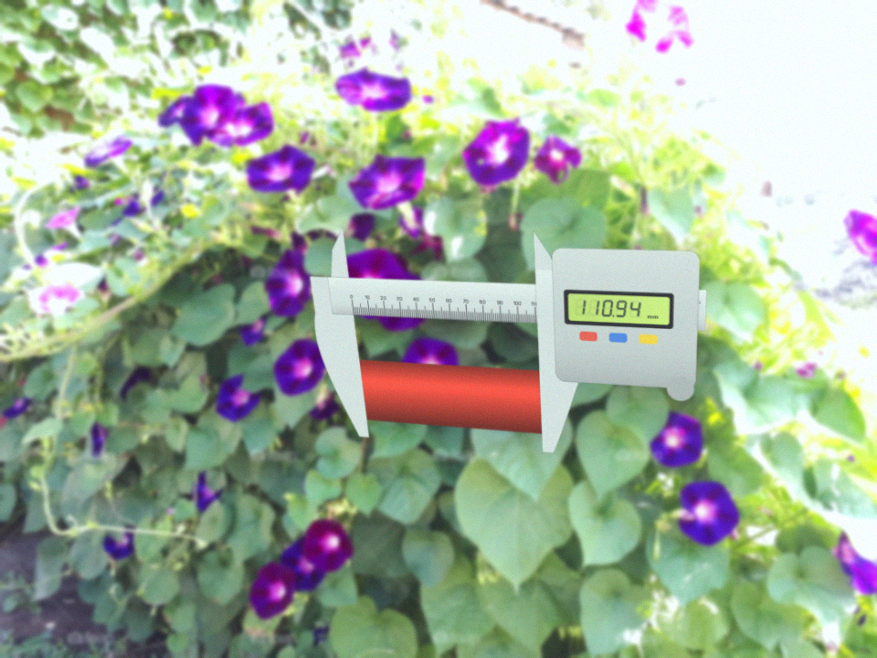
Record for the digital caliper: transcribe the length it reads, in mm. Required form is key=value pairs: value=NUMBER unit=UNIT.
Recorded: value=110.94 unit=mm
